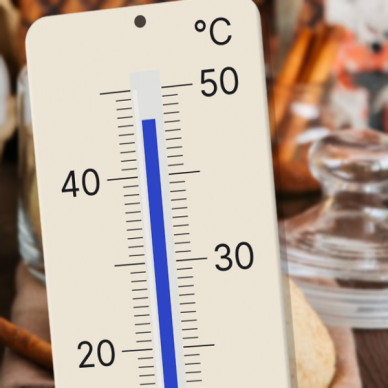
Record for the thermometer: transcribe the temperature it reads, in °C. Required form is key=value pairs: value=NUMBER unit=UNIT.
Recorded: value=46.5 unit=°C
